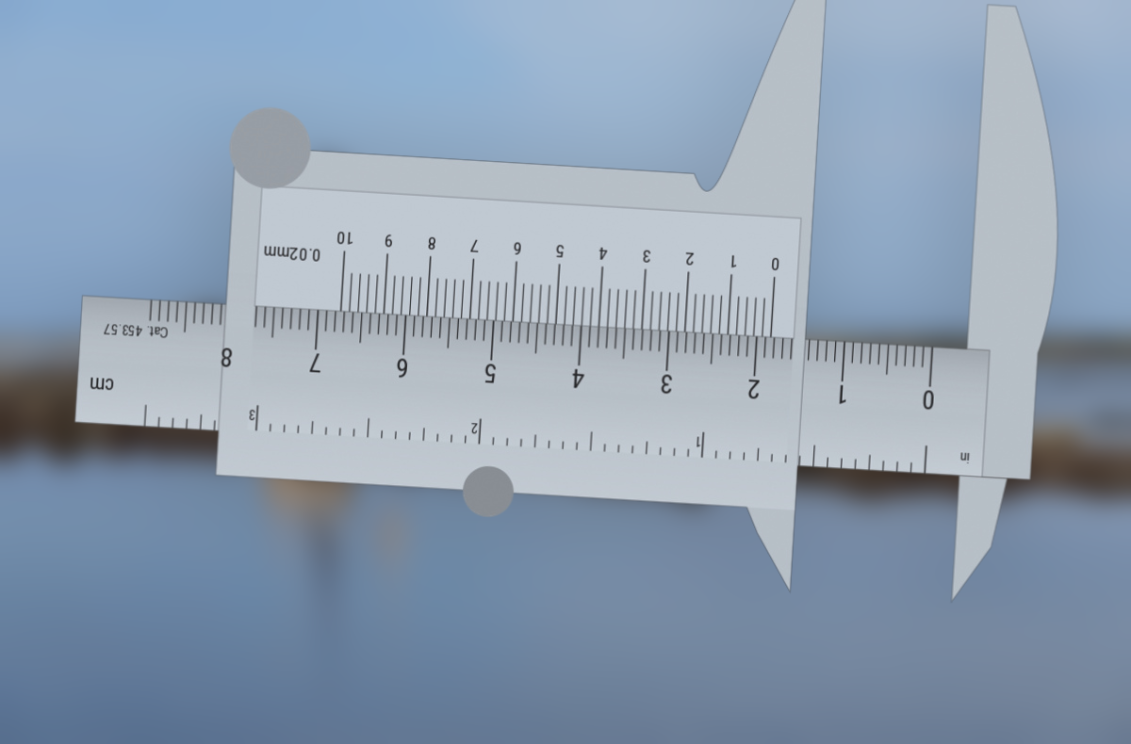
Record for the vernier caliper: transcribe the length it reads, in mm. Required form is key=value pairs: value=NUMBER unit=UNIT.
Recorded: value=18.4 unit=mm
